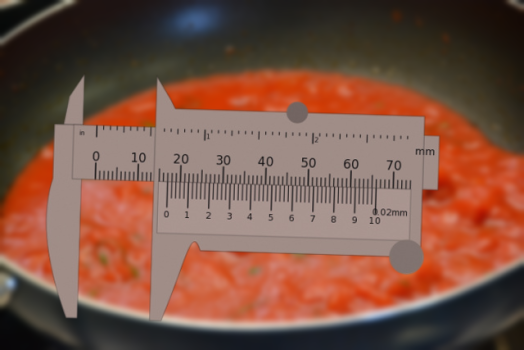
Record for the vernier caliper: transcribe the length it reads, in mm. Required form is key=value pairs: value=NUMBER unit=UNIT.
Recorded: value=17.0 unit=mm
